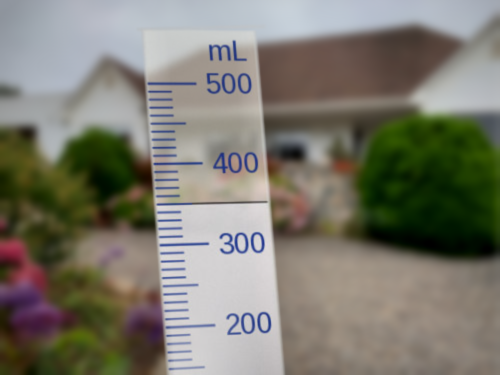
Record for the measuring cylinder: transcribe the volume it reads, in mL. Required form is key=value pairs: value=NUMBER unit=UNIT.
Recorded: value=350 unit=mL
